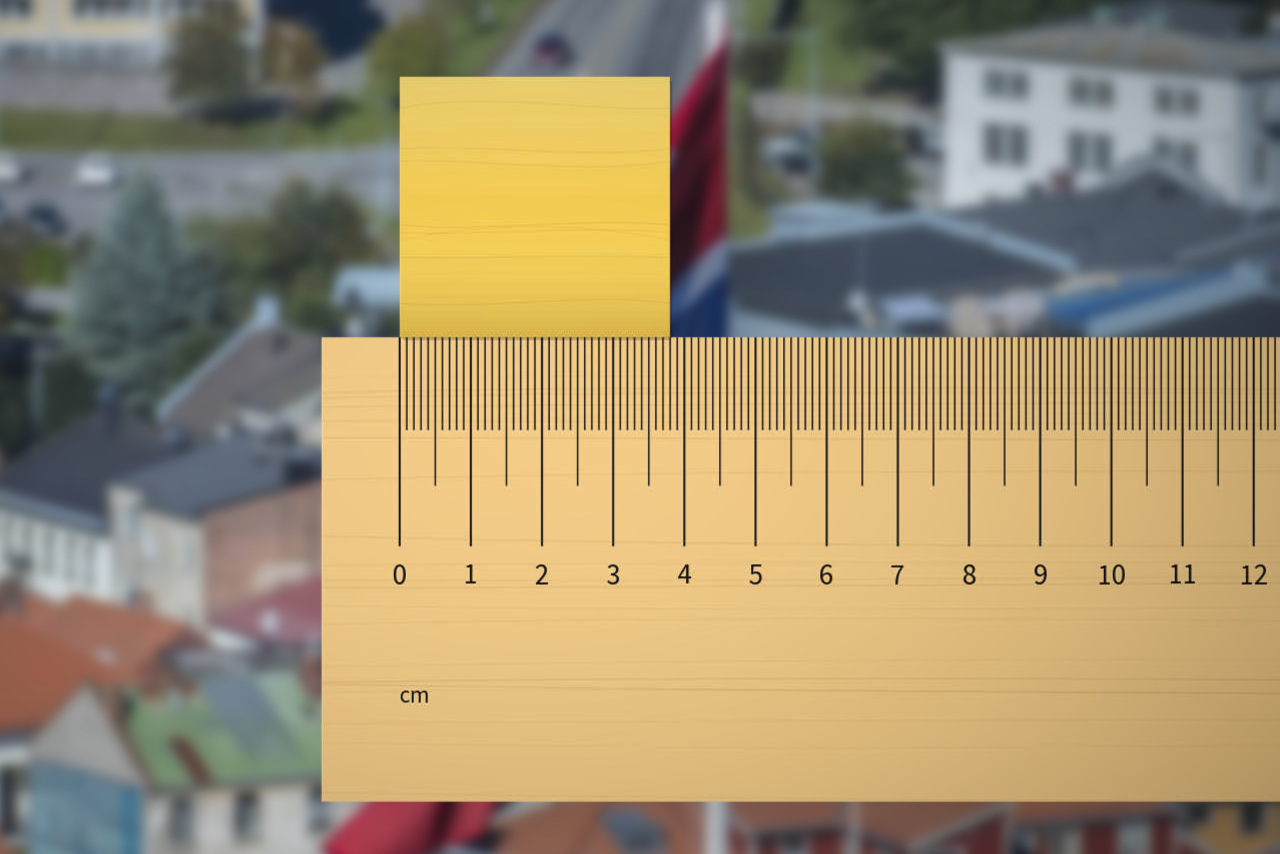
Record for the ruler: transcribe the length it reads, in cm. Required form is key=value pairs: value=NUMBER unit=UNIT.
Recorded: value=3.8 unit=cm
